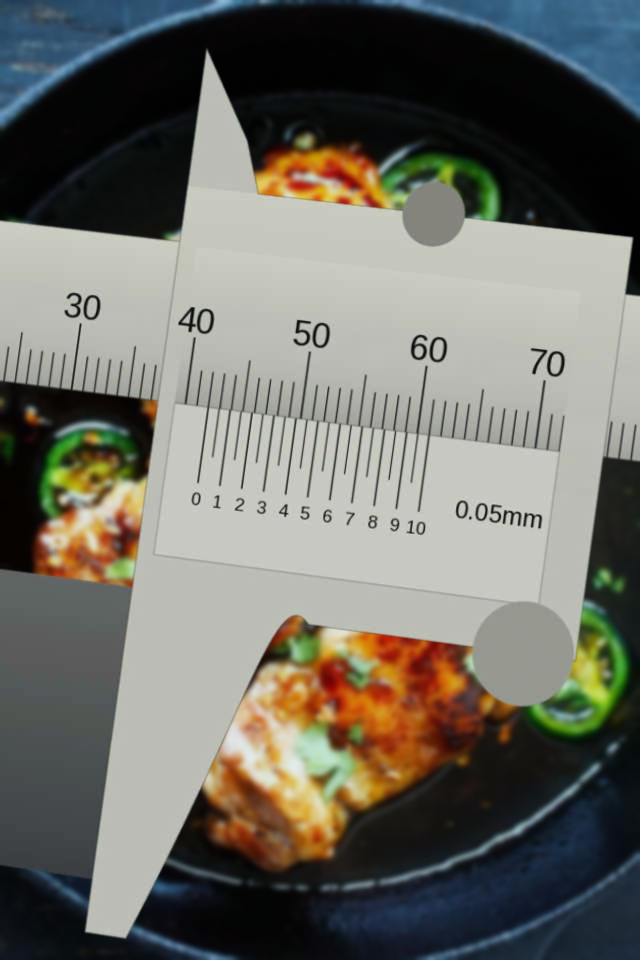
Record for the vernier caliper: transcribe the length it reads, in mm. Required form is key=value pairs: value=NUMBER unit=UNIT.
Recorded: value=42.0 unit=mm
